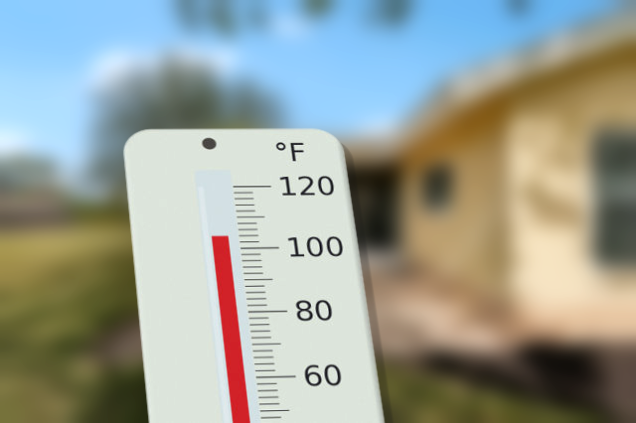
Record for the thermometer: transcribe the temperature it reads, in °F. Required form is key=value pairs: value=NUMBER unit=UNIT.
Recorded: value=104 unit=°F
